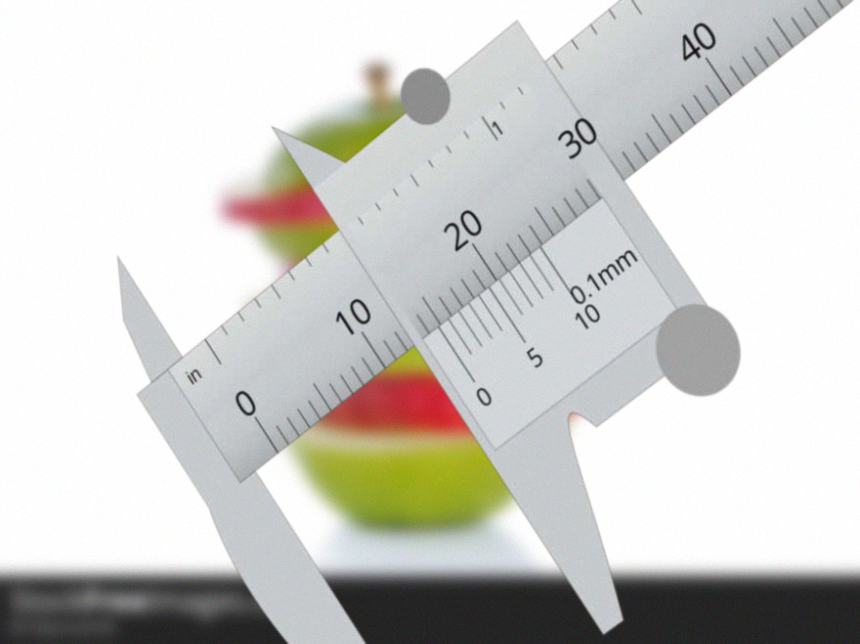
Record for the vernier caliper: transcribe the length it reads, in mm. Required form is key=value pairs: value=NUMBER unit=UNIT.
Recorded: value=14.8 unit=mm
